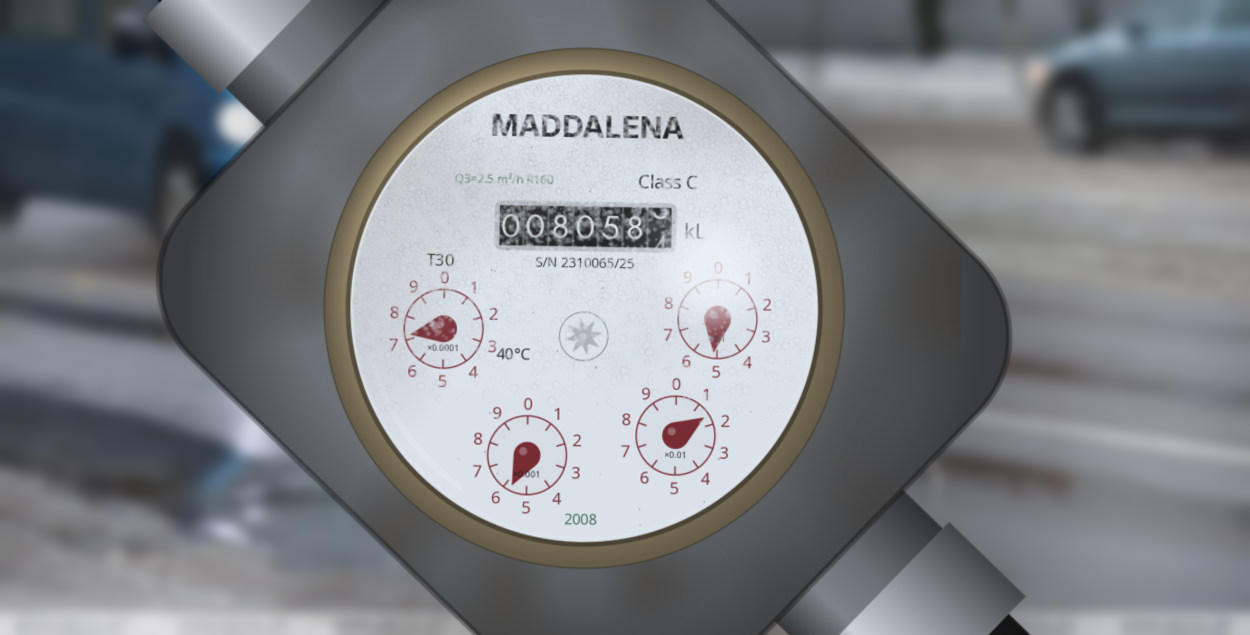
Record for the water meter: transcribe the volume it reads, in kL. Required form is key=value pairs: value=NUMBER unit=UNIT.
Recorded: value=80583.5157 unit=kL
